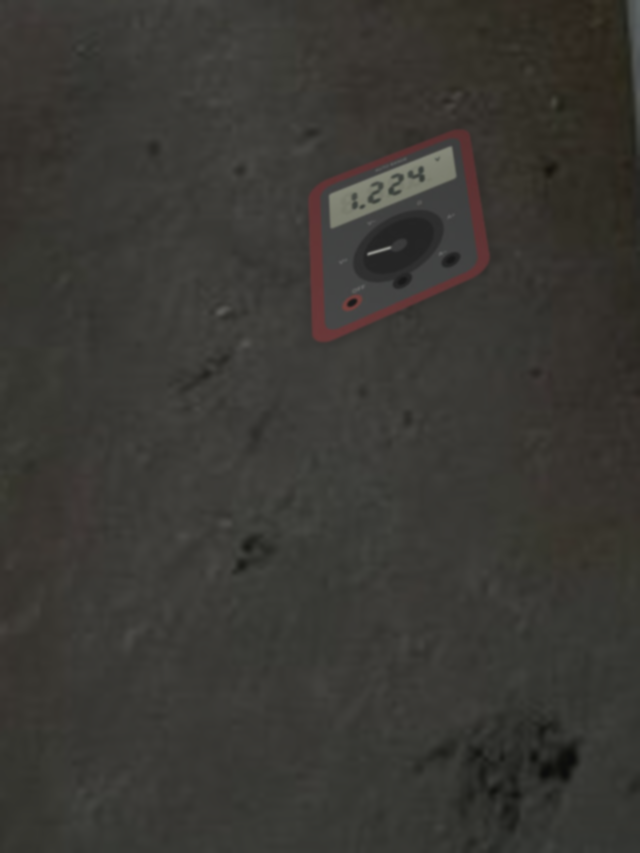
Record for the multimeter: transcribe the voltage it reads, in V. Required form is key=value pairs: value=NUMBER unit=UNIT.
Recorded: value=1.224 unit=V
